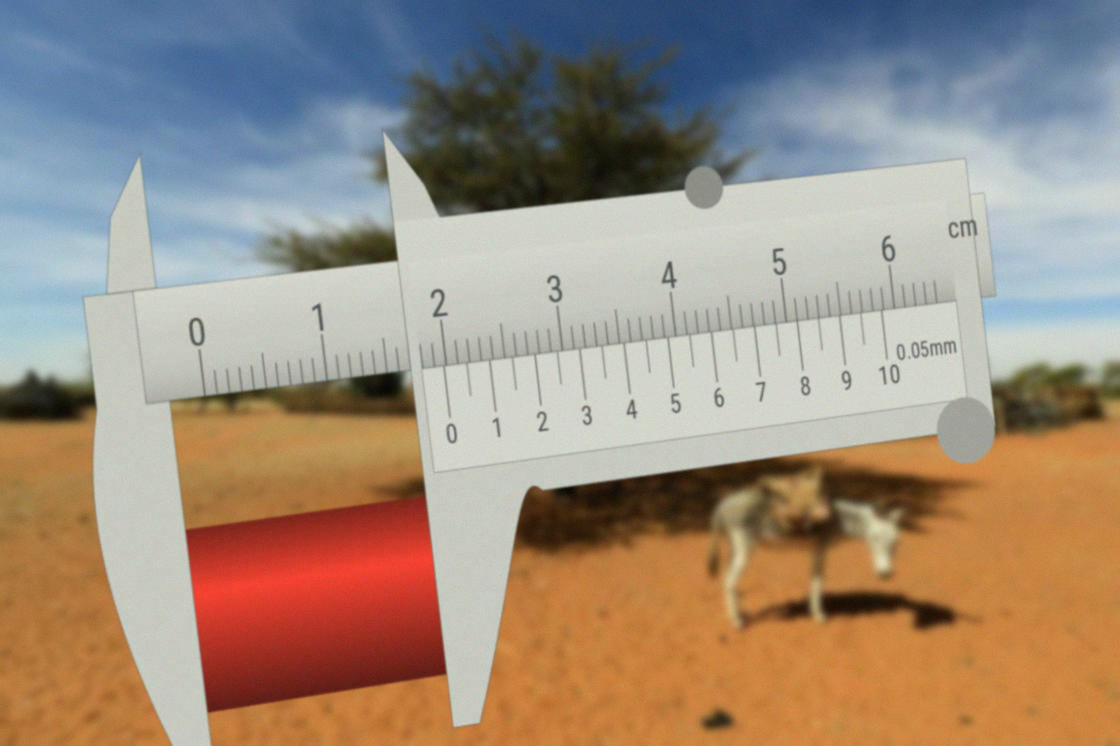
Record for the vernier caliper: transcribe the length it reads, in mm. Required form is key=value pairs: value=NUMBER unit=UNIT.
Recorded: value=19.8 unit=mm
